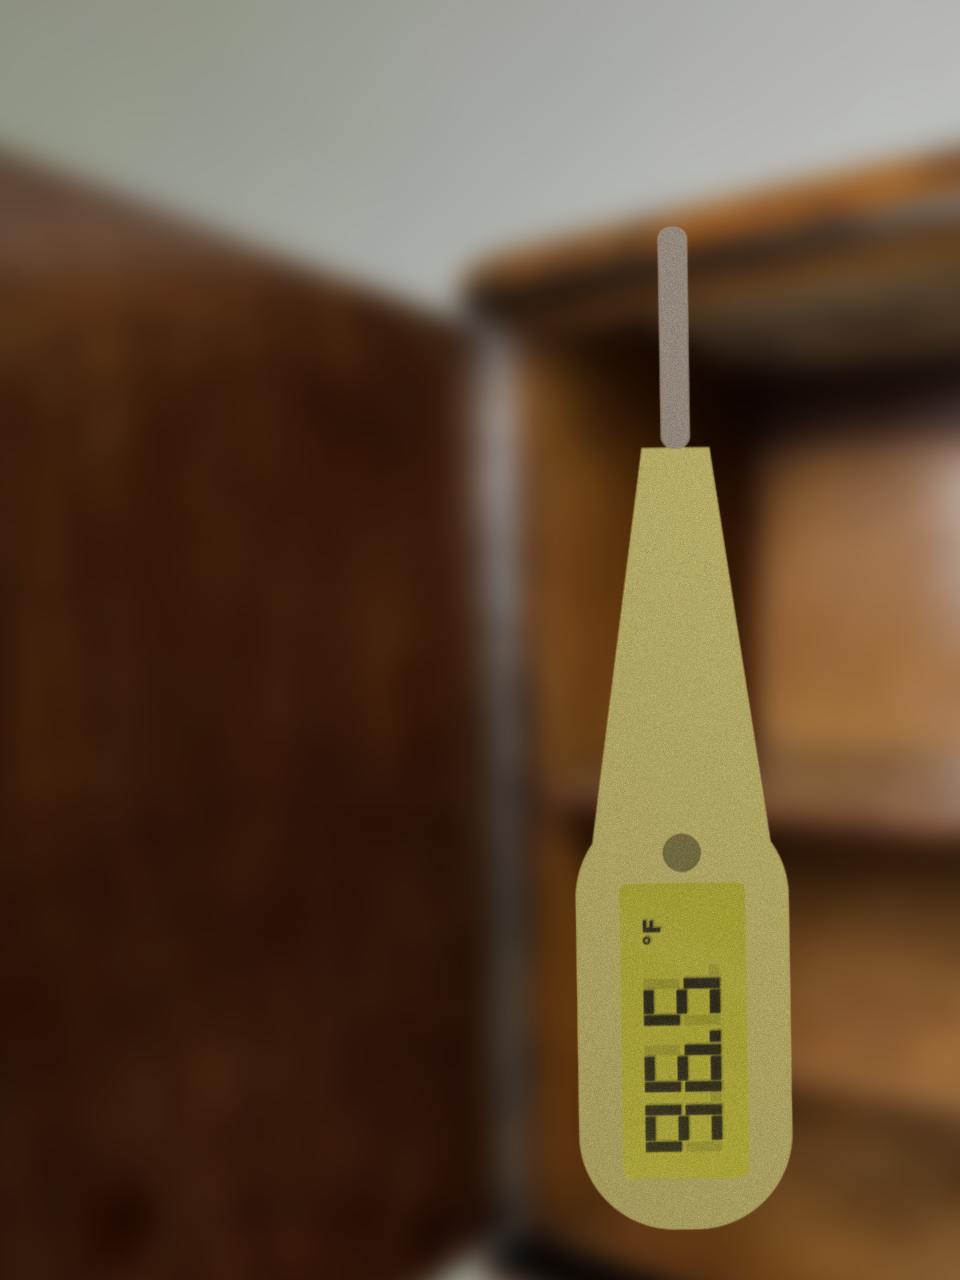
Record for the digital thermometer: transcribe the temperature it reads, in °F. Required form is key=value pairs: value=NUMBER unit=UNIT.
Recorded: value=96.5 unit=°F
